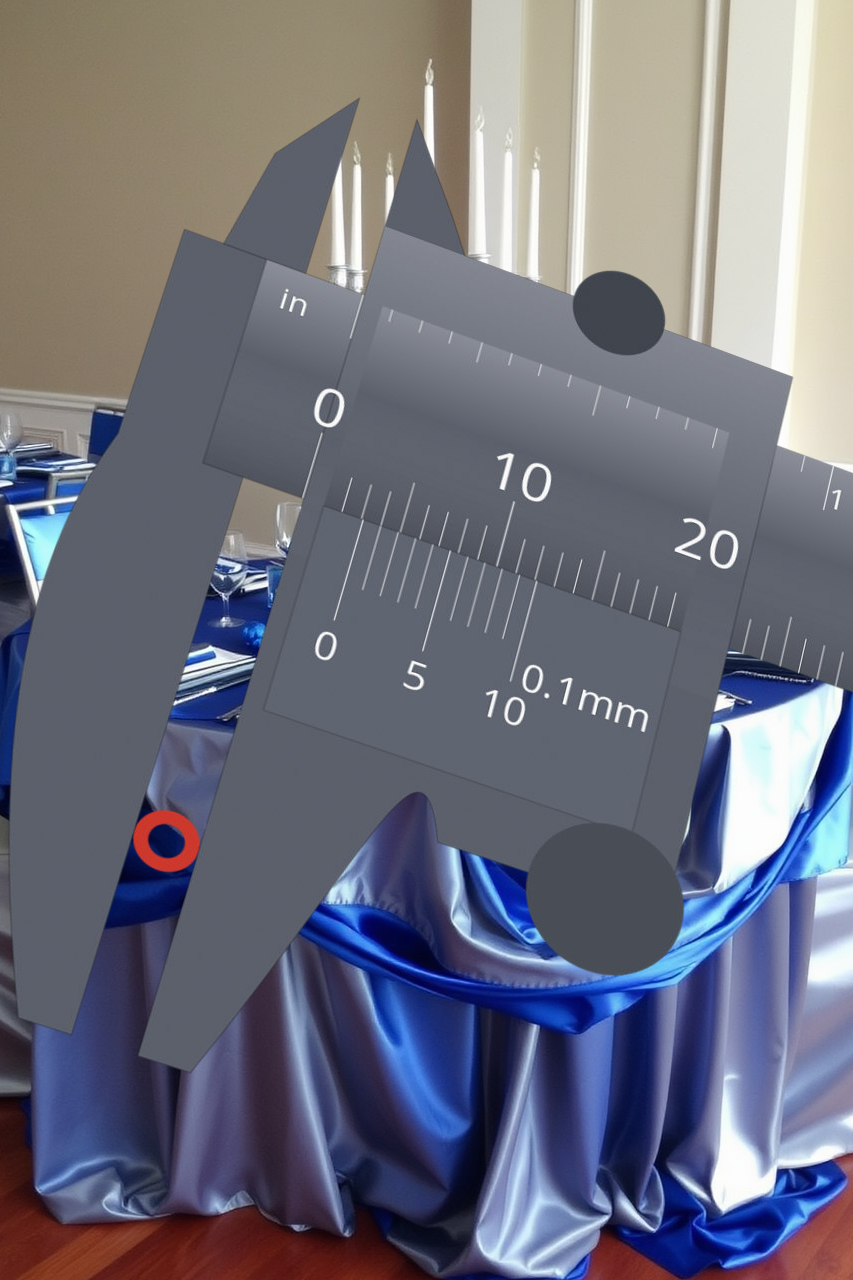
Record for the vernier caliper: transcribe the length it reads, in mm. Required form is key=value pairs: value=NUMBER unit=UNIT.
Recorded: value=3.1 unit=mm
